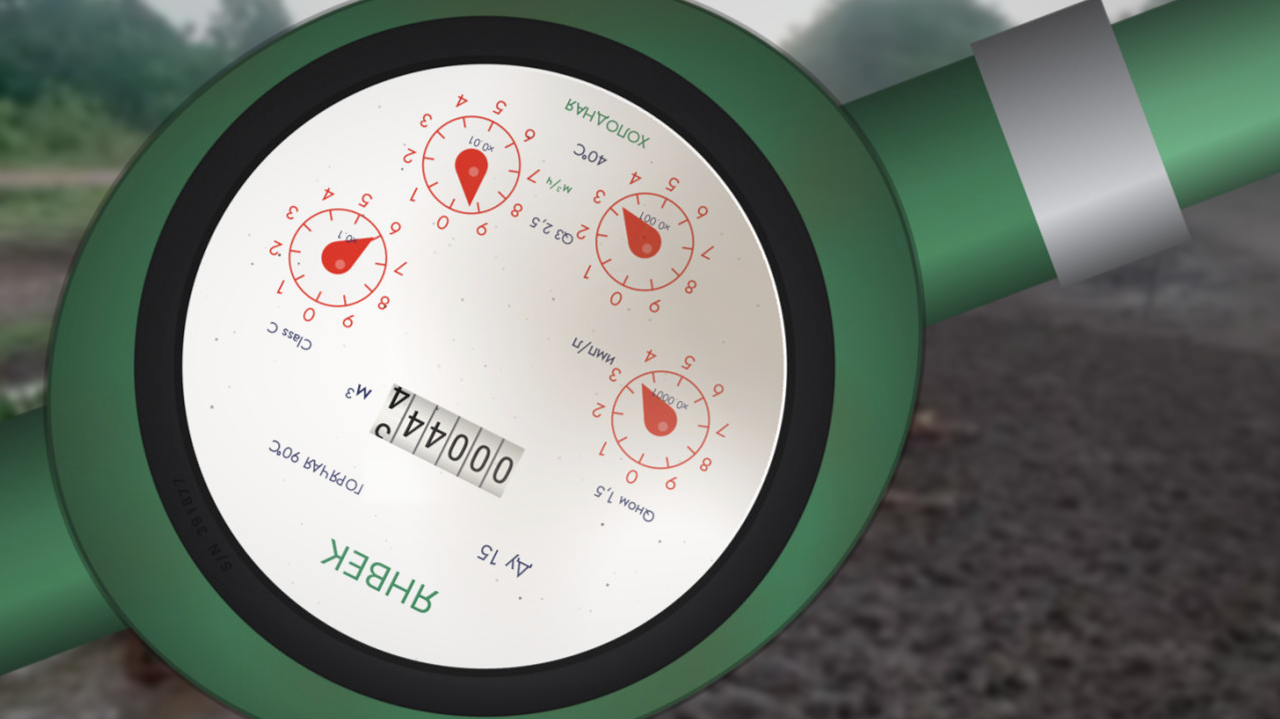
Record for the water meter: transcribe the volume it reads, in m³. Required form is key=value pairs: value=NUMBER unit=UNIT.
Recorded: value=443.5933 unit=m³
